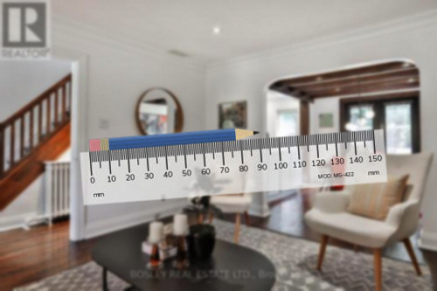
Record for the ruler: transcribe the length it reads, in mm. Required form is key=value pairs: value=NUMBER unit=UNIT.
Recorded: value=90 unit=mm
